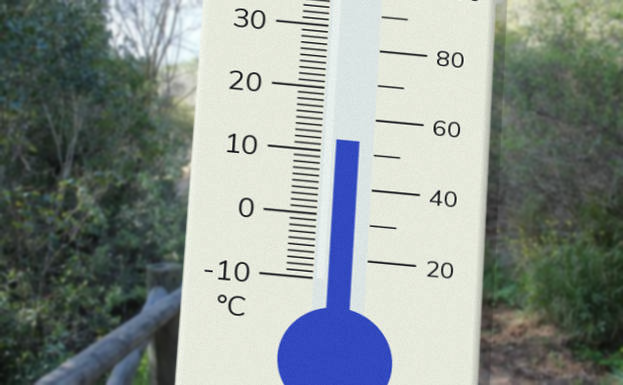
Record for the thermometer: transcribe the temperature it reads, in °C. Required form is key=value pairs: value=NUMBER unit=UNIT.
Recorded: value=12 unit=°C
